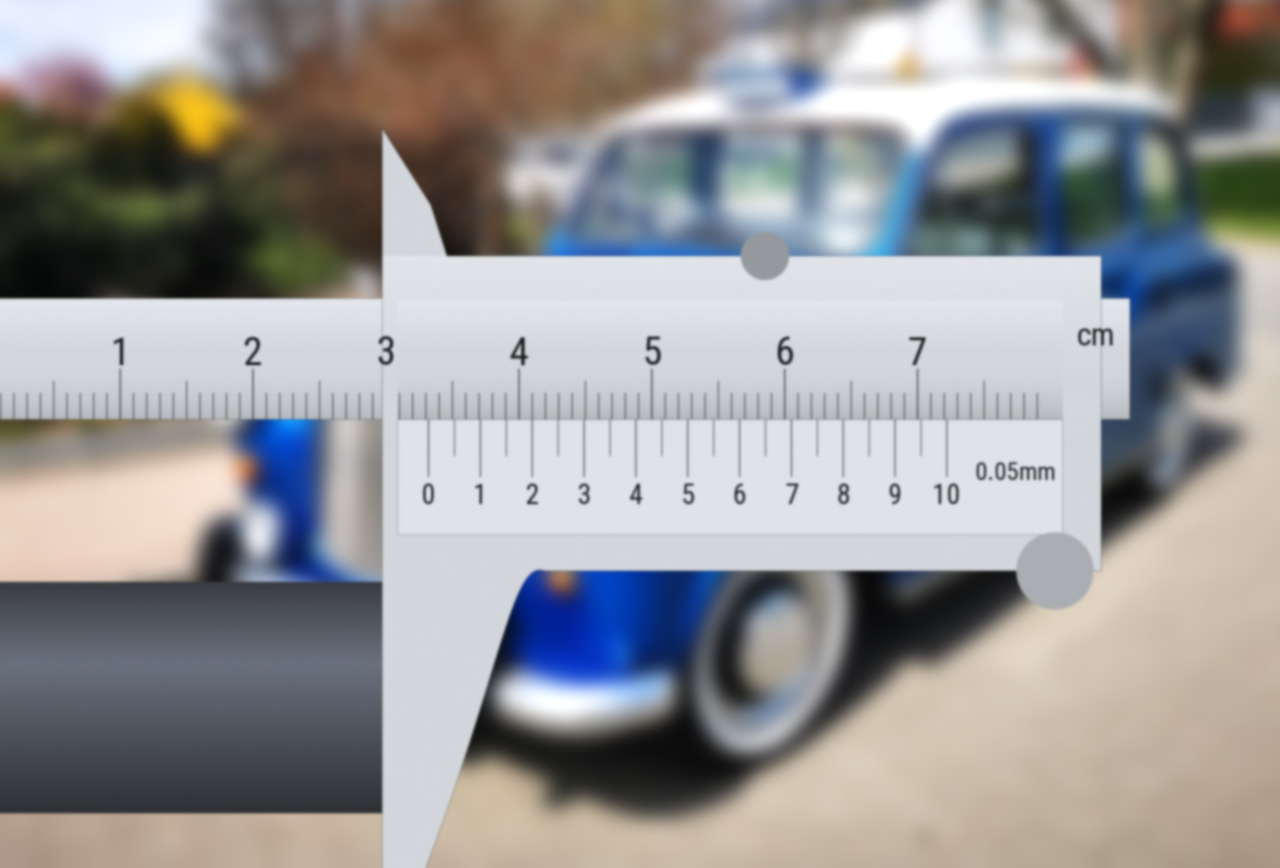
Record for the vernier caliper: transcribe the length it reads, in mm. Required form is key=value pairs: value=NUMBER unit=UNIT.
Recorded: value=33.2 unit=mm
